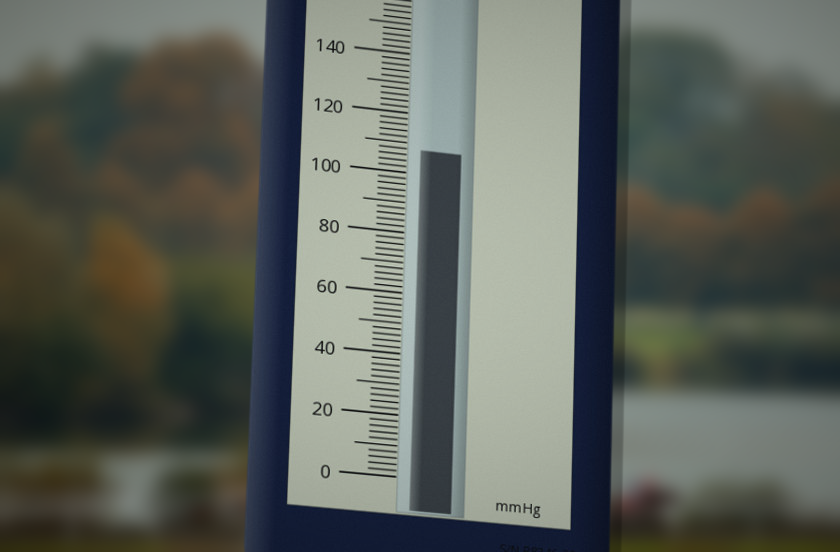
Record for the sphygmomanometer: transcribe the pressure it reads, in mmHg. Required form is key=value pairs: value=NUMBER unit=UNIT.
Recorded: value=108 unit=mmHg
